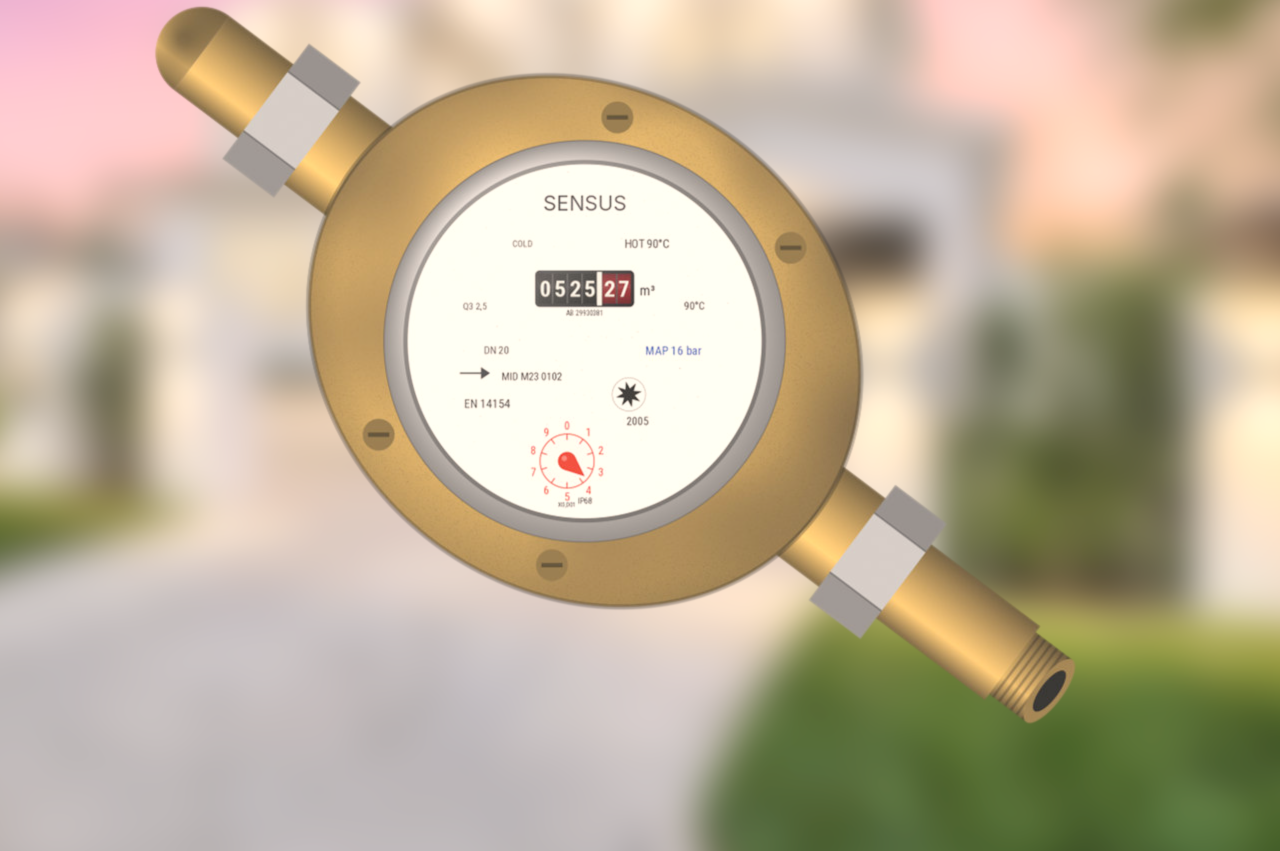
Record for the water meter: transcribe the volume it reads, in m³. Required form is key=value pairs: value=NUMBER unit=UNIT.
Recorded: value=525.273 unit=m³
